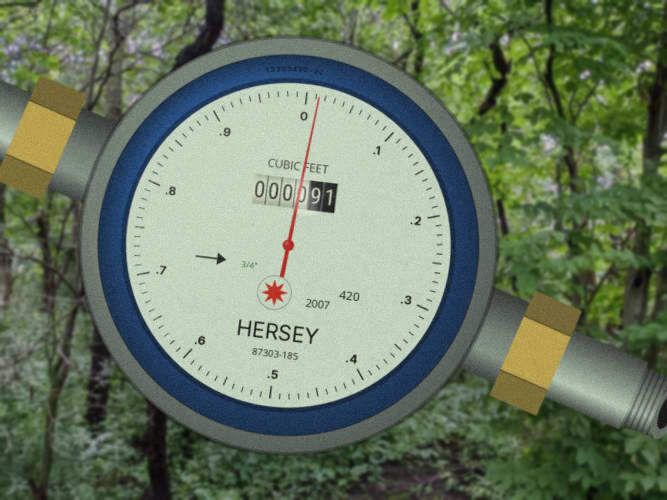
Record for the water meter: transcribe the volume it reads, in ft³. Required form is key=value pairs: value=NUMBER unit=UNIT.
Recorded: value=91.01 unit=ft³
